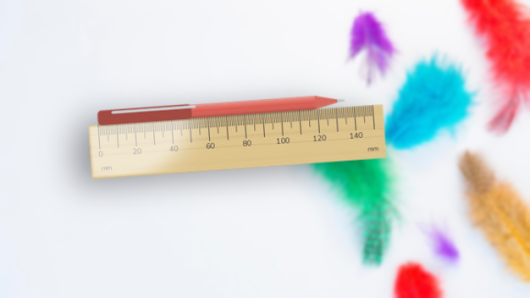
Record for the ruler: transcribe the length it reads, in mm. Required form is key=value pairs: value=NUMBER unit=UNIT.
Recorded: value=135 unit=mm
